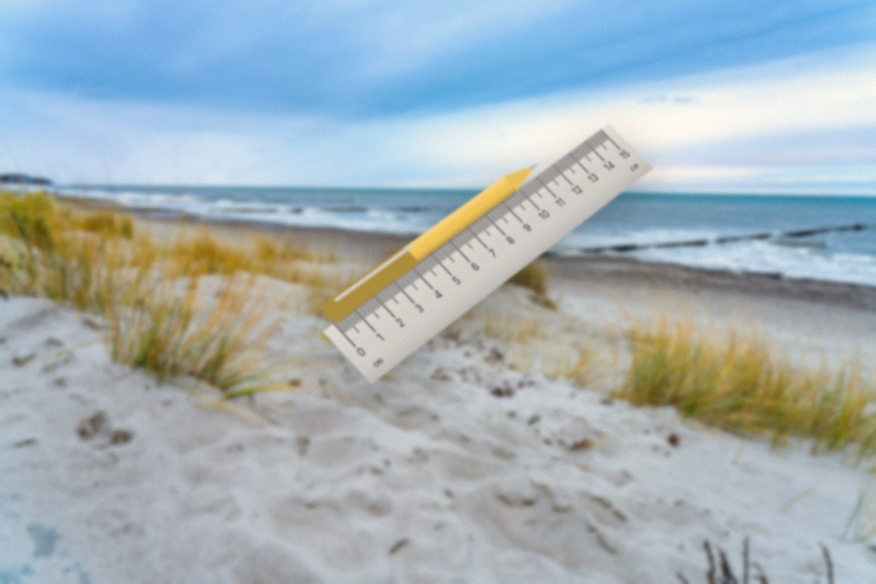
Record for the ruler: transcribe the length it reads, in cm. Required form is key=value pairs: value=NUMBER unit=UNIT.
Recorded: value=11.5 unit=cm
